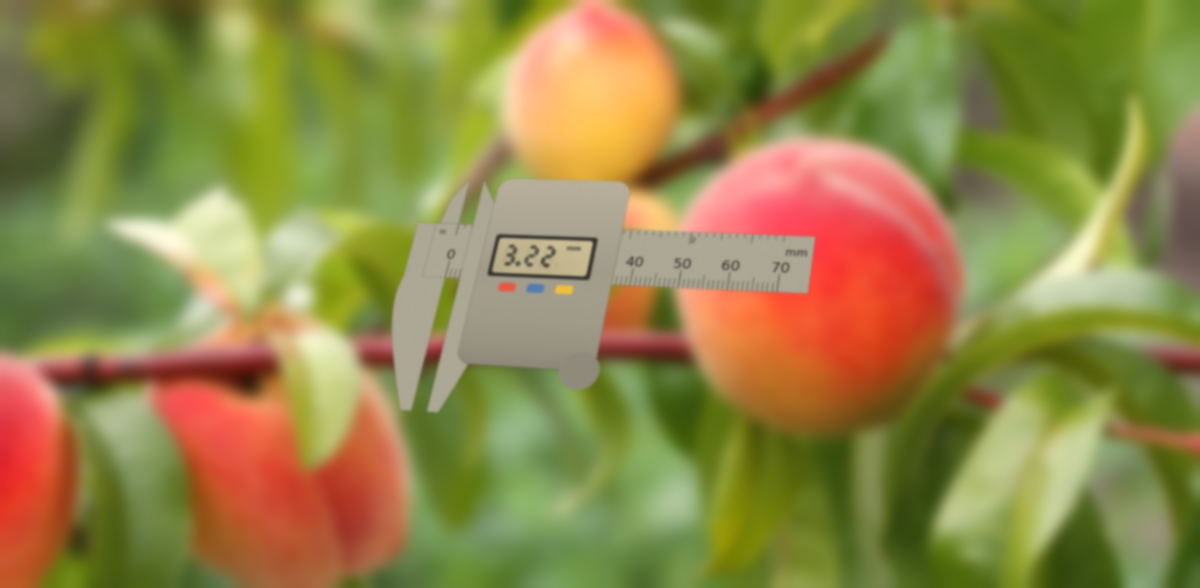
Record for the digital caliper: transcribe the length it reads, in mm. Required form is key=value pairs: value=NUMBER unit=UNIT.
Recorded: value=3.22 unit=mm
